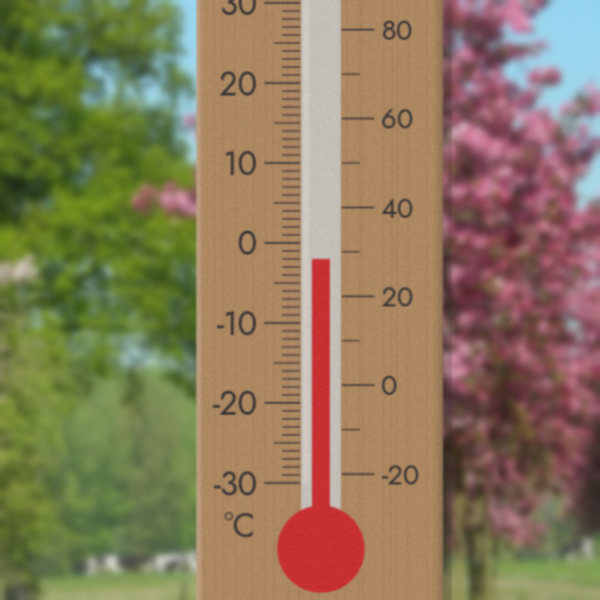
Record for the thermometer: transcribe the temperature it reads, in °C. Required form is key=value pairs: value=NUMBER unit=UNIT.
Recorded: value=-2 unit=°C
